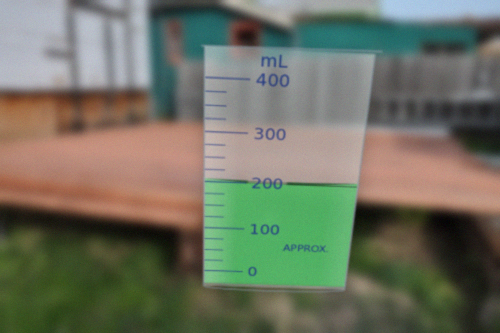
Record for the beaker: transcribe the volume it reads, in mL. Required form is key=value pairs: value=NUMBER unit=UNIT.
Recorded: value=200 unit=mL
